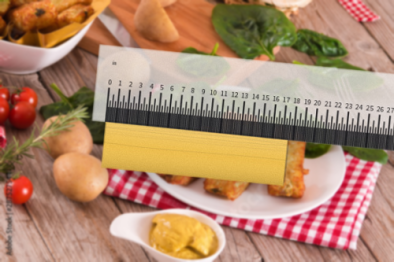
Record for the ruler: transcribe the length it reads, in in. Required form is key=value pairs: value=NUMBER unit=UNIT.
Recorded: value=17.5 unit=in
